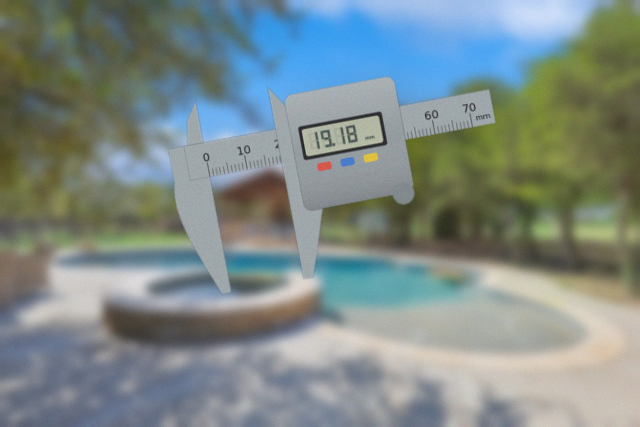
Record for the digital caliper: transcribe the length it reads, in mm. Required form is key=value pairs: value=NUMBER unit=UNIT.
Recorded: value=19.18 unit=mm
